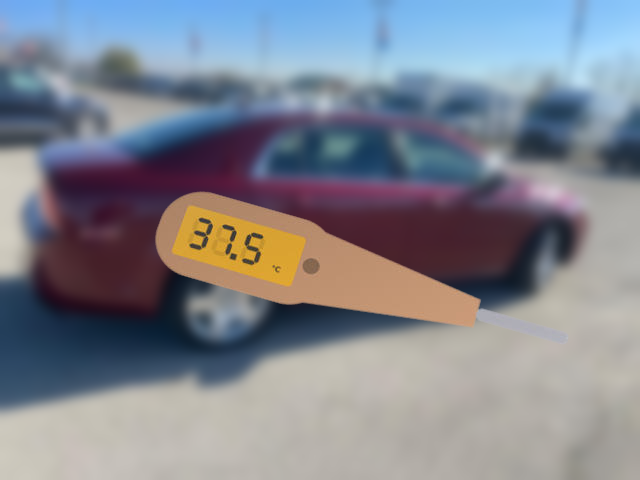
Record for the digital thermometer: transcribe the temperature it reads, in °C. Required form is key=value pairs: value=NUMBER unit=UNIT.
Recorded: value=37.5 unit=°C
